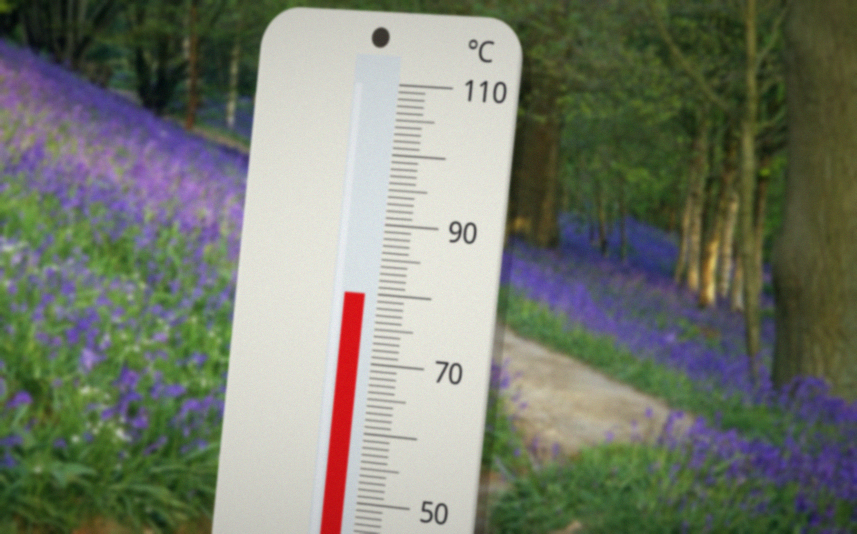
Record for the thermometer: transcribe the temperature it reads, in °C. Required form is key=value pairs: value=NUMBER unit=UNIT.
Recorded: value=80 unit=°C
